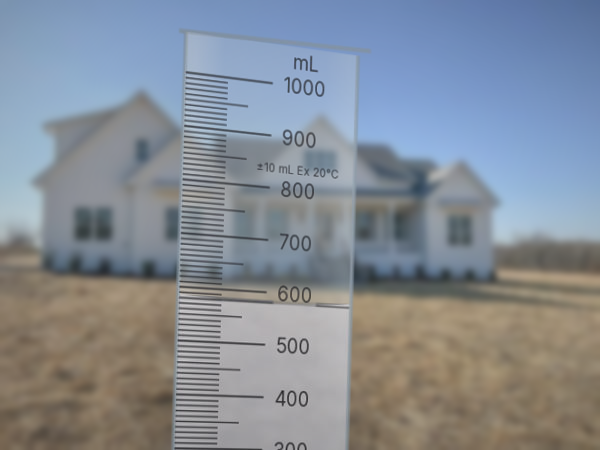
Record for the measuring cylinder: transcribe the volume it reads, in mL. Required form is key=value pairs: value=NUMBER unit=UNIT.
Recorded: value=580 unit=mL
